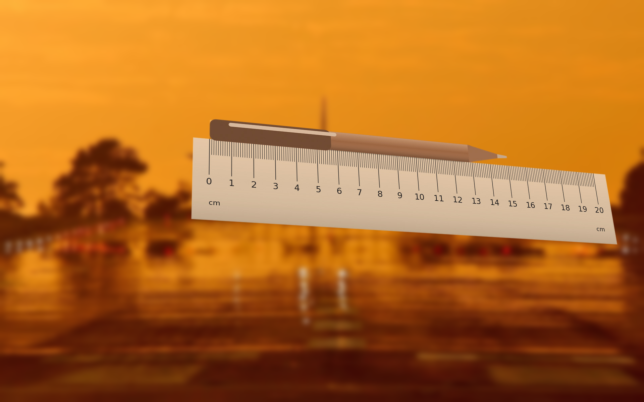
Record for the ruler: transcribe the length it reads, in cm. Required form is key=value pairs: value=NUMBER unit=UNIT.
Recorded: value=15 unit=cm
